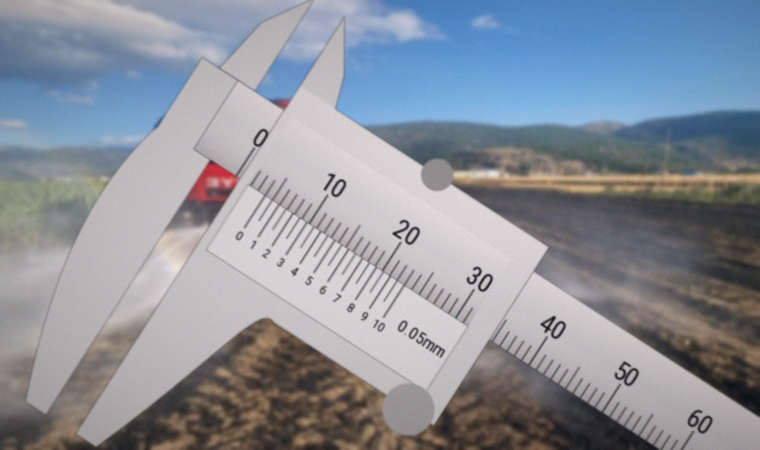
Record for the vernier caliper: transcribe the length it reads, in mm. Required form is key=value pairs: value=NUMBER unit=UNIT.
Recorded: value=4.0 unit=mm
